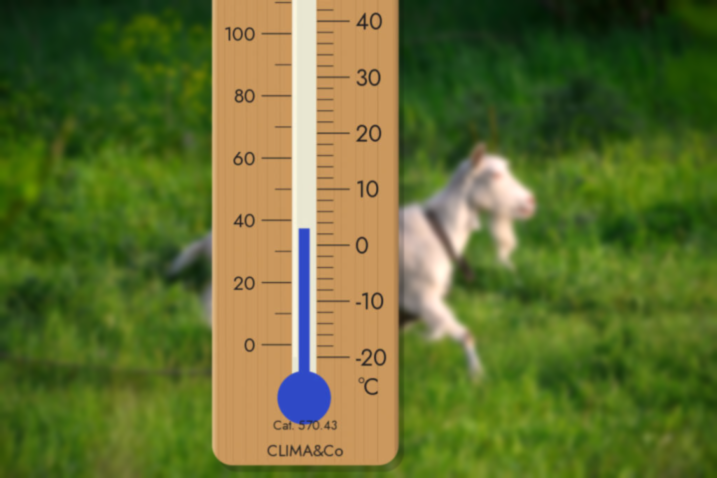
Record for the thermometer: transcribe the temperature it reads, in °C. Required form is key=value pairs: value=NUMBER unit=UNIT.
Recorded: value=3 unit=°C
